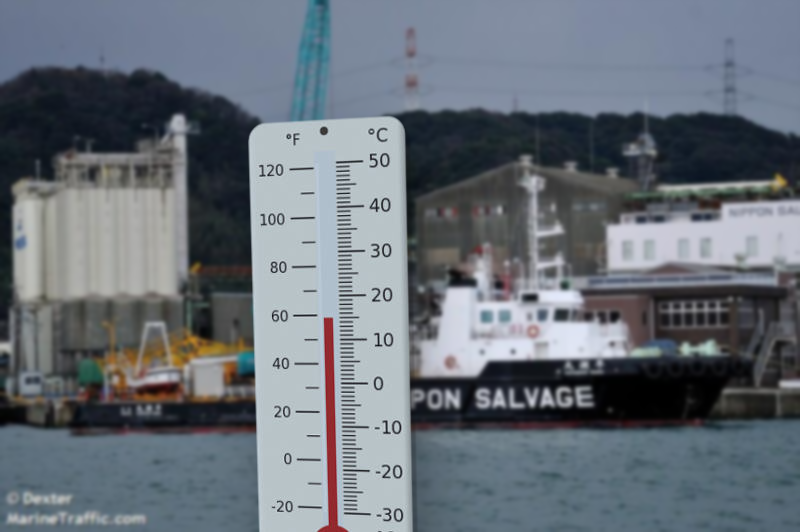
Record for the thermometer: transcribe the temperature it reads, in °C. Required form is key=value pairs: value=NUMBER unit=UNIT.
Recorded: value=15 unit=°C
